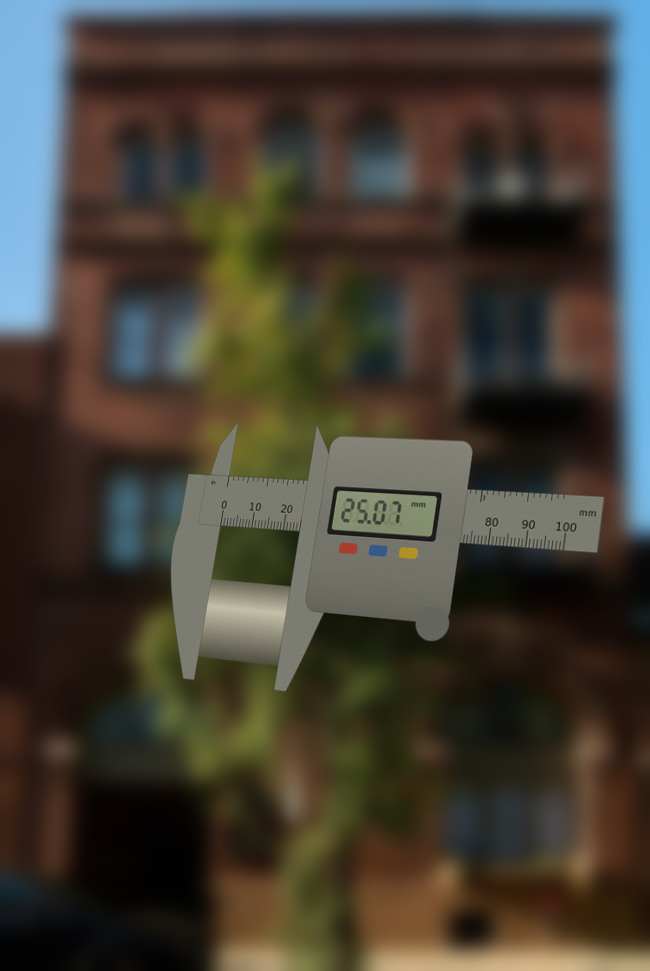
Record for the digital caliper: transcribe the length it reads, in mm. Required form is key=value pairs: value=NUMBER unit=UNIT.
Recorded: value=25.07 unit=mm
